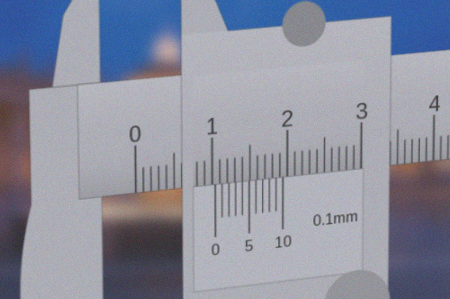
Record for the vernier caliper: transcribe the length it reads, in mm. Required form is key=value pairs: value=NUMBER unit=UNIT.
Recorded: value=10.4 unit=mm
